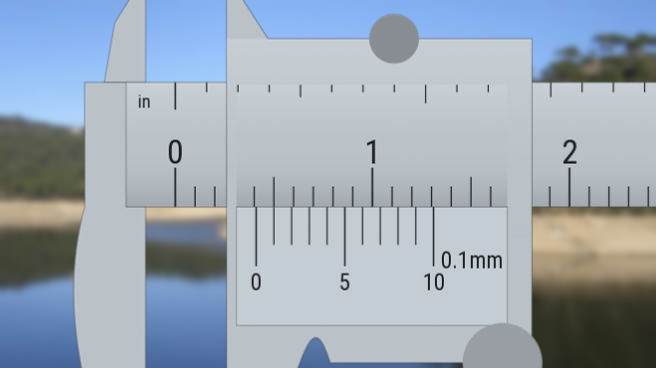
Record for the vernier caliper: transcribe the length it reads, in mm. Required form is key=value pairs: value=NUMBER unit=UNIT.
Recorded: value=4.1 unit=mm
